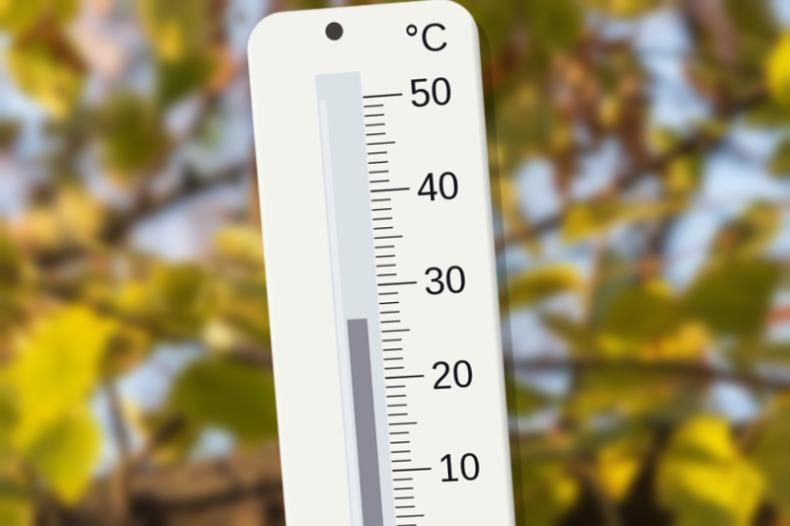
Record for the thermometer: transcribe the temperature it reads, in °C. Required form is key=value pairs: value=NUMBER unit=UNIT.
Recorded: value=26.5 unit=°C
